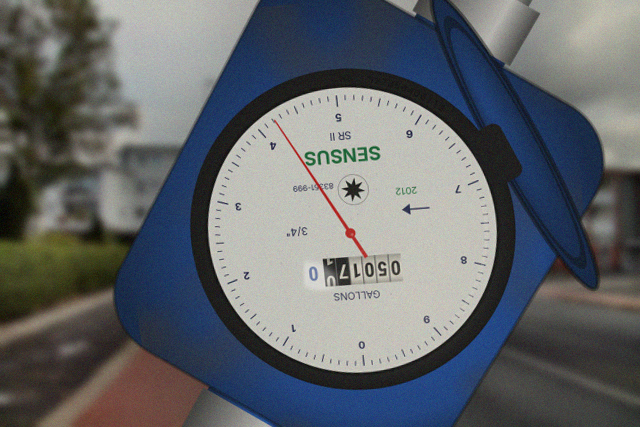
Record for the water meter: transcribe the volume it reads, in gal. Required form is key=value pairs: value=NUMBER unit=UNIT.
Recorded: value=501704.2 unit=gal
